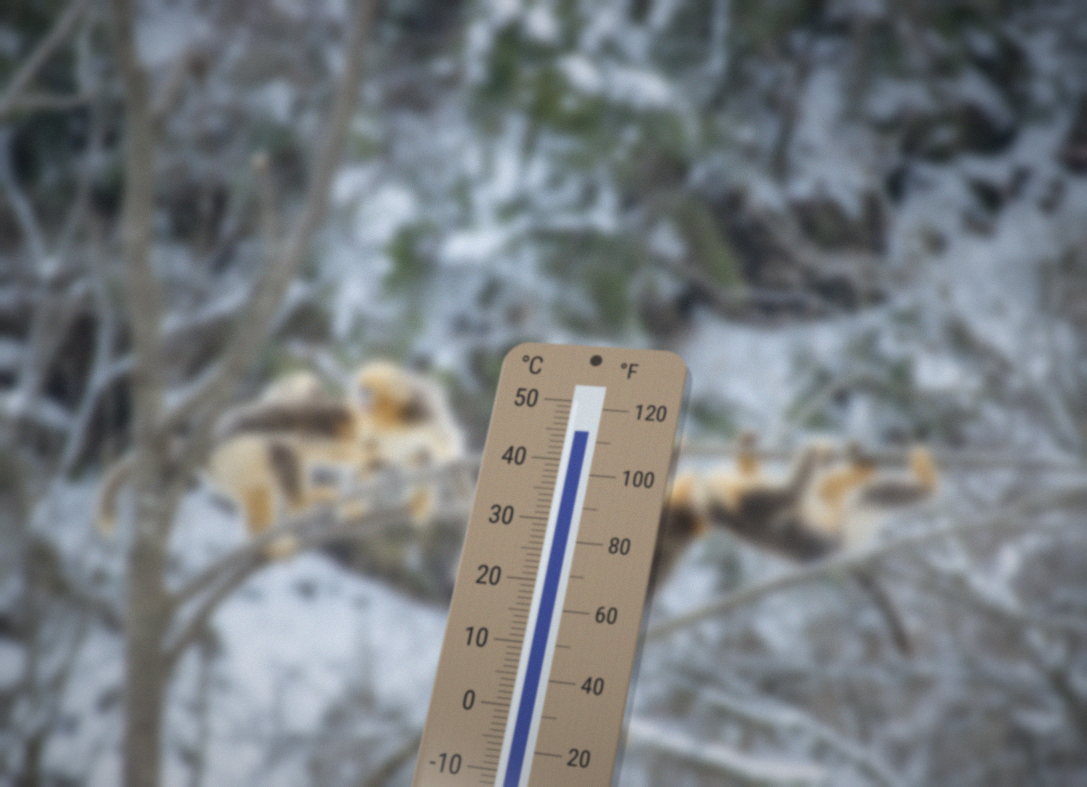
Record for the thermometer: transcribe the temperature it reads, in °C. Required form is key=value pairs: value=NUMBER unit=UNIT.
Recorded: value=45 unit=°C
